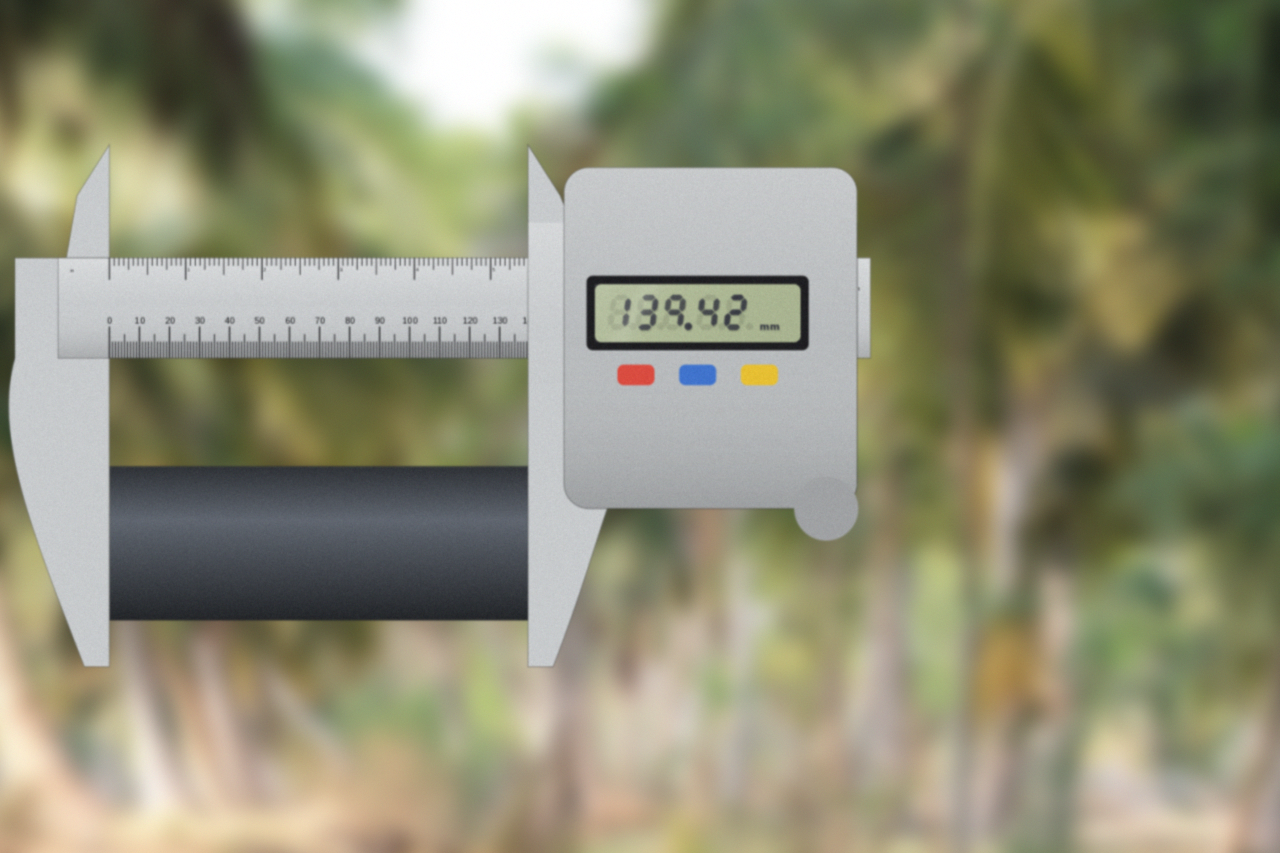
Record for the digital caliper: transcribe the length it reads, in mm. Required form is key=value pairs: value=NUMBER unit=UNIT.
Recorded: value=139.42 unit=mm
